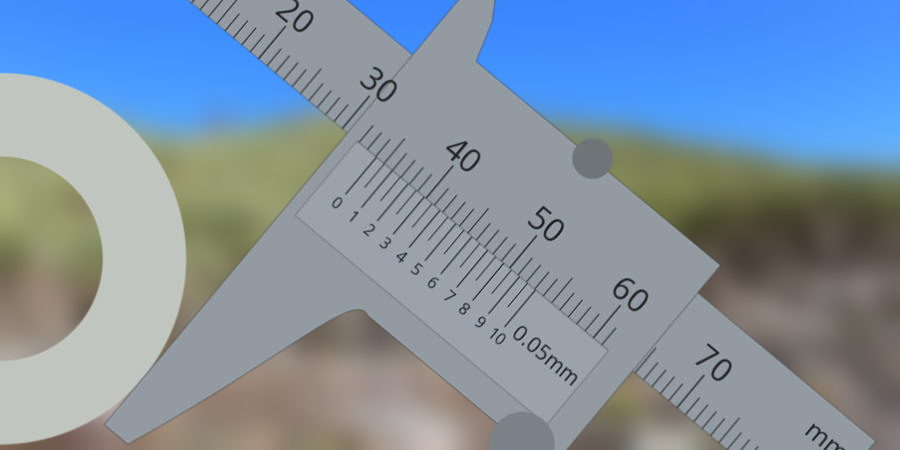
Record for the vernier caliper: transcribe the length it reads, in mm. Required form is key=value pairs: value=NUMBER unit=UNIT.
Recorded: value=34.1 unit=mm
